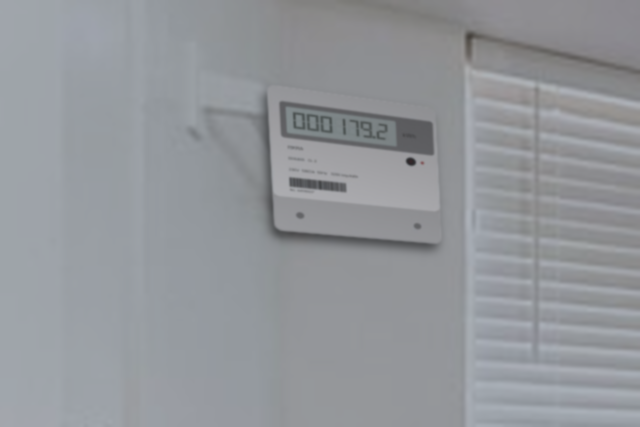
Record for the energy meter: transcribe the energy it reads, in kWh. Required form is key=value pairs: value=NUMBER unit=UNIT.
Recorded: value=179.2 unit=kWh
